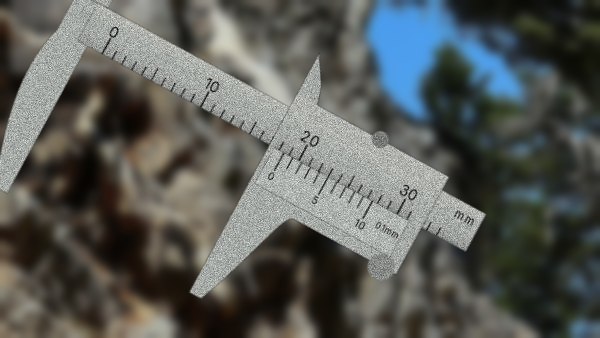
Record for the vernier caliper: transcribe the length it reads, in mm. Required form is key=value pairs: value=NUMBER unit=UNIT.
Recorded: value=18.5 unit=mm
